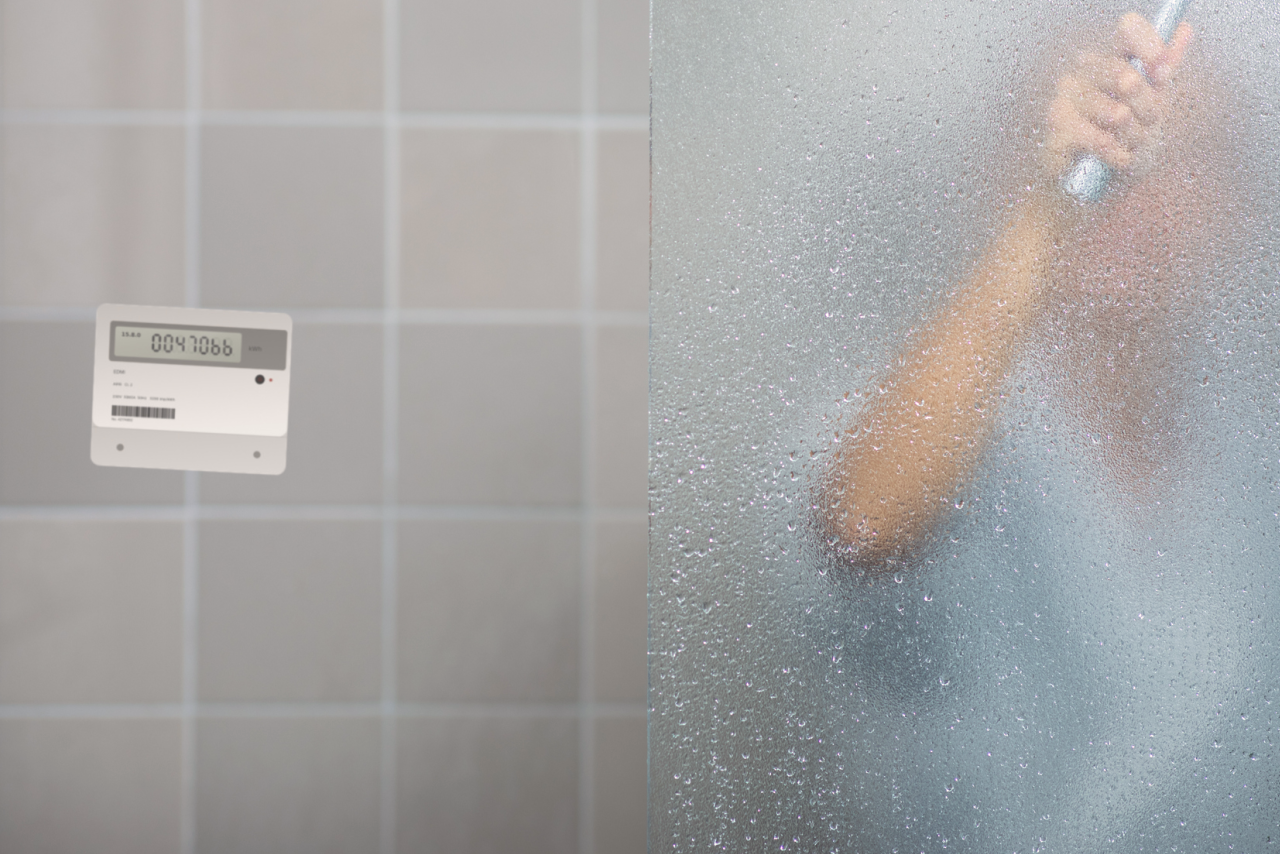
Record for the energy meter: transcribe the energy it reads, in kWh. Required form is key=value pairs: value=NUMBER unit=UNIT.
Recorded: value=47066 unit=kWh
